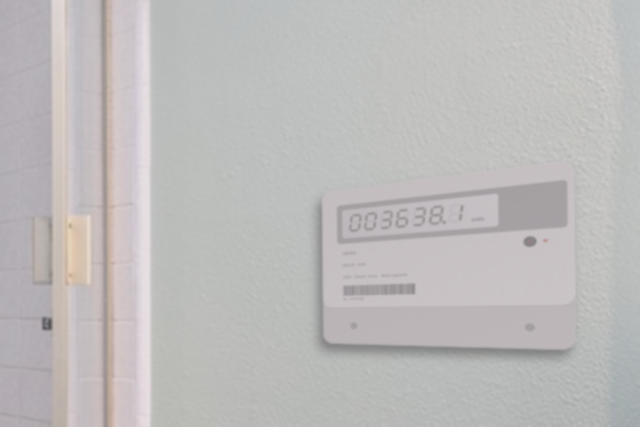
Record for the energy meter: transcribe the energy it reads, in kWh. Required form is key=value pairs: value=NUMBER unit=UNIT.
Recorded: value=3638.1 unit=kWh
